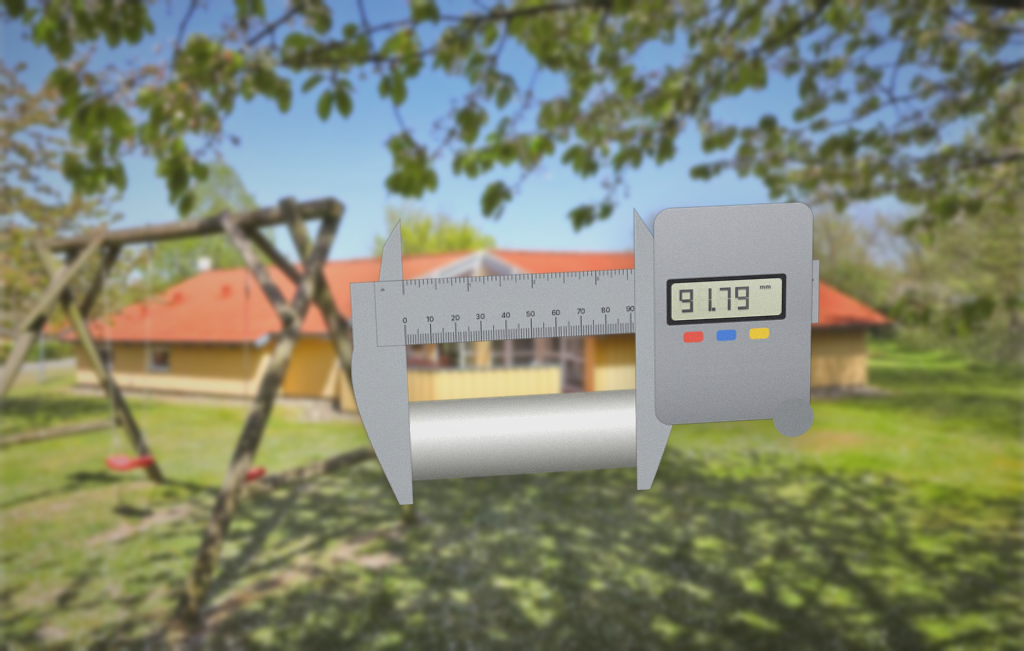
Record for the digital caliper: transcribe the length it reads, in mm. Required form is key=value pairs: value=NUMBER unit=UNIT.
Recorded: value=91.79 unit=mm
